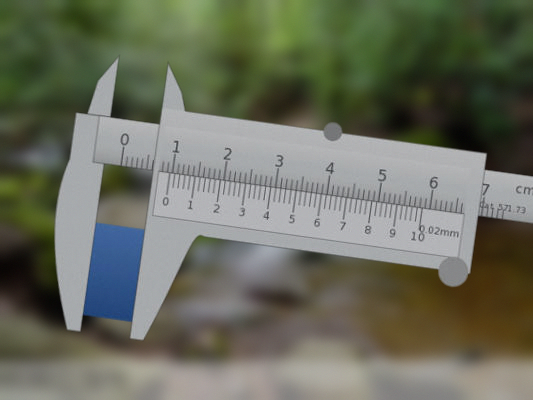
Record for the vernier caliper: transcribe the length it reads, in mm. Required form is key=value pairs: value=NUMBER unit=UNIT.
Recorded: value=9.5 unit=mm
